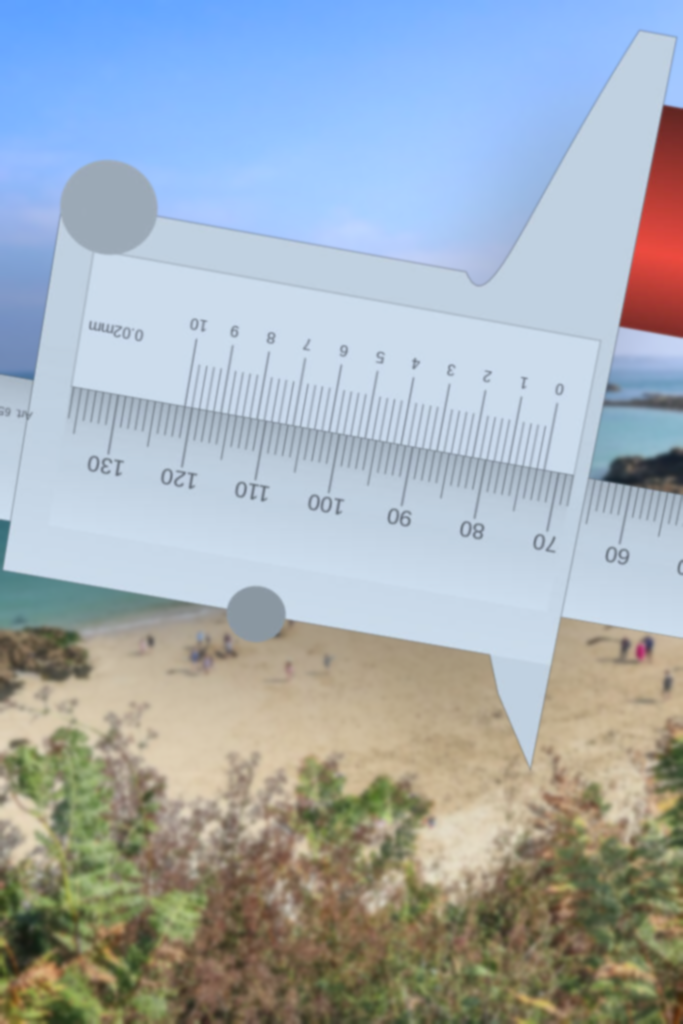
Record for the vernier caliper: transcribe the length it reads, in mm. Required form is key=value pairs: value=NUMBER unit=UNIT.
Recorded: value=72.0 unit=mm
